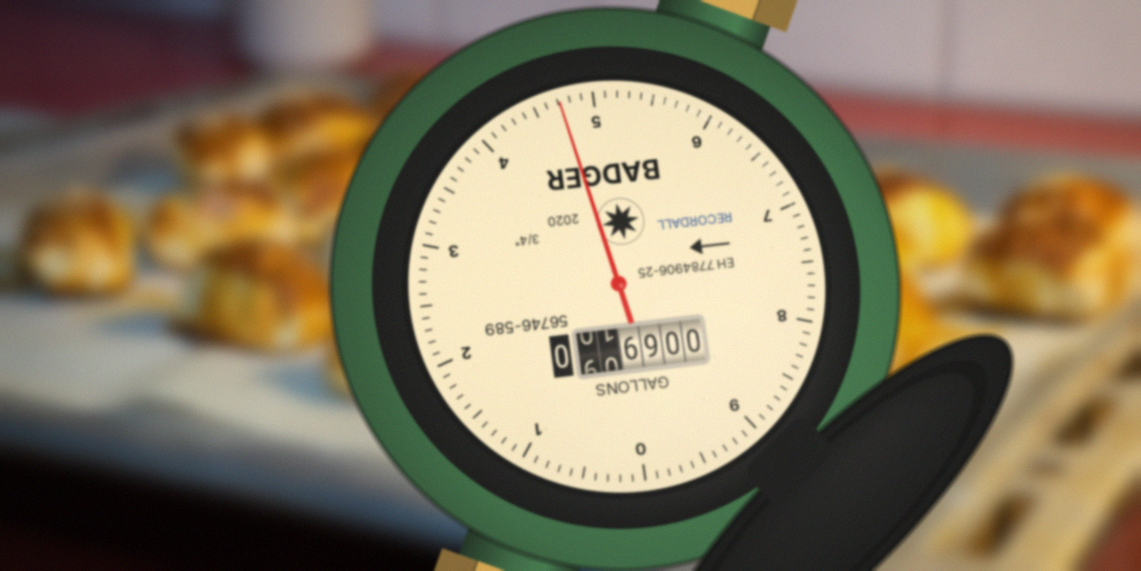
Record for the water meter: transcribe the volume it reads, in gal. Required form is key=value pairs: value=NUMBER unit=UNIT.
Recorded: value=69094.7 unit=gal
